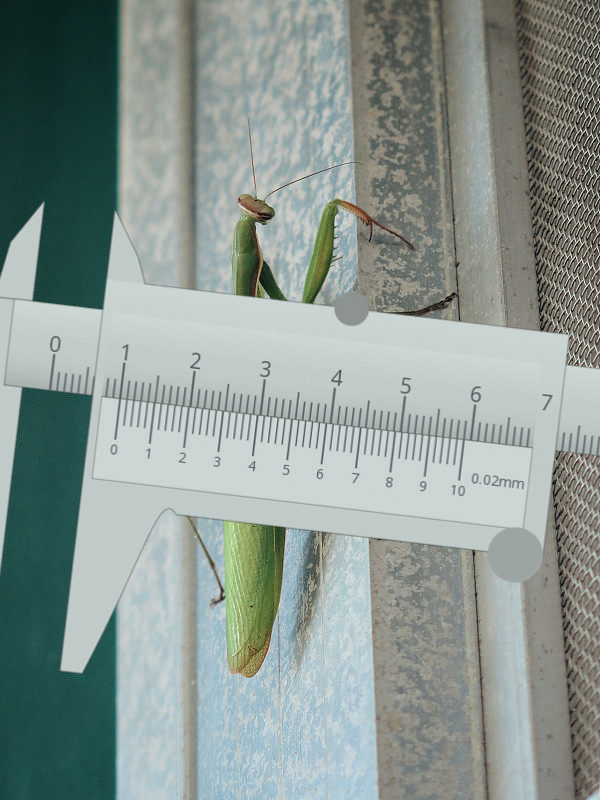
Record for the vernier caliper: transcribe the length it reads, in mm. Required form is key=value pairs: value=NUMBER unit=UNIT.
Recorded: value=10.0 unit=mm
